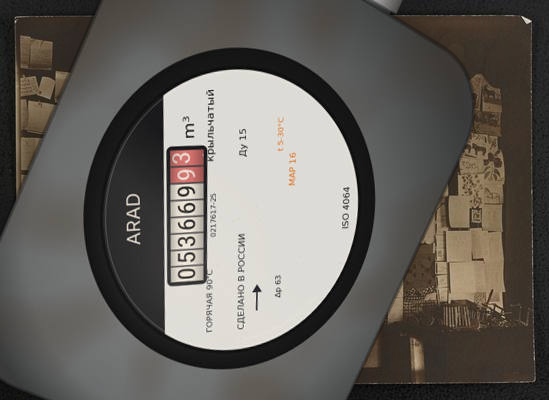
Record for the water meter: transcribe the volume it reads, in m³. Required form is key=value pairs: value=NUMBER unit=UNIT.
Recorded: value=53669.93 unit=m³
